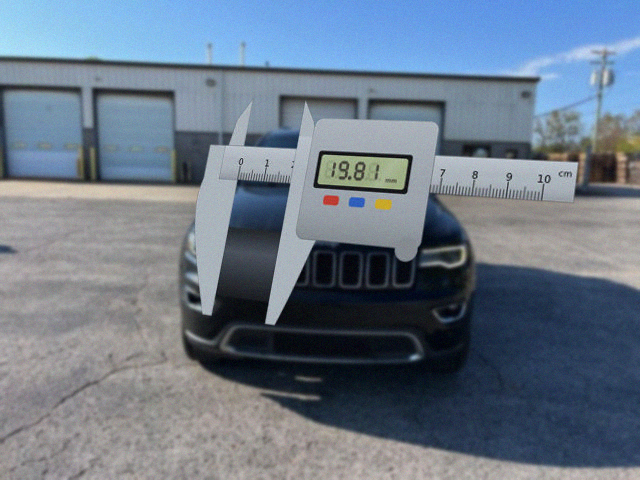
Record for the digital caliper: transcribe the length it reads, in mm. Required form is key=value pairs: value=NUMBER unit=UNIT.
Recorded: value=19.81 unit=mm
